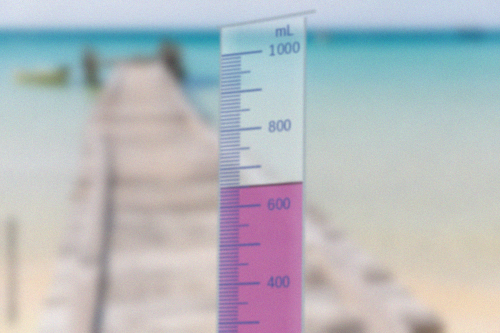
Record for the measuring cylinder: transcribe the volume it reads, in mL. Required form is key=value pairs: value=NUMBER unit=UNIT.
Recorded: value=650 unit=mL
